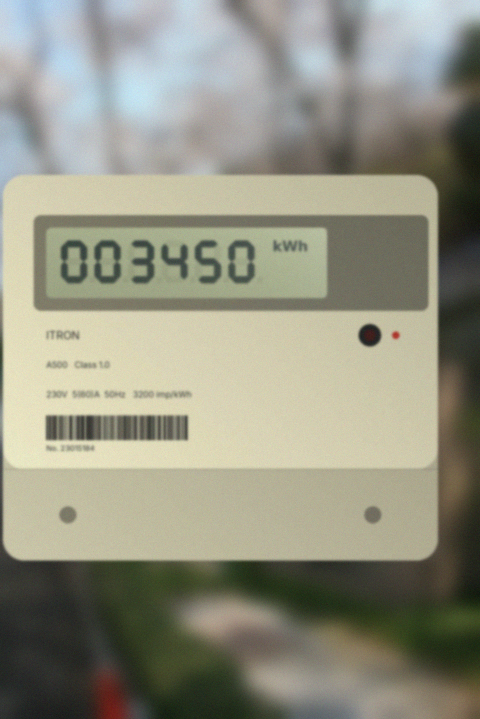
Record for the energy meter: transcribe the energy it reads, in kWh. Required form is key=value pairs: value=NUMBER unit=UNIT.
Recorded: value=3450 unit=kWh
